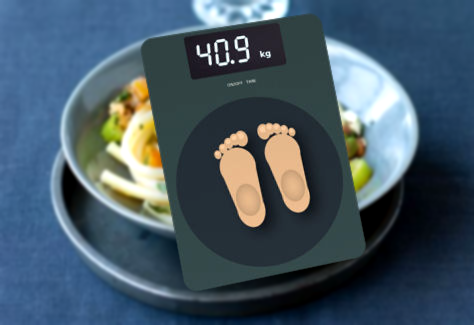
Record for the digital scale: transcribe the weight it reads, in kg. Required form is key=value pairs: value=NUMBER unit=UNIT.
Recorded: value=40.9 unit=kg
